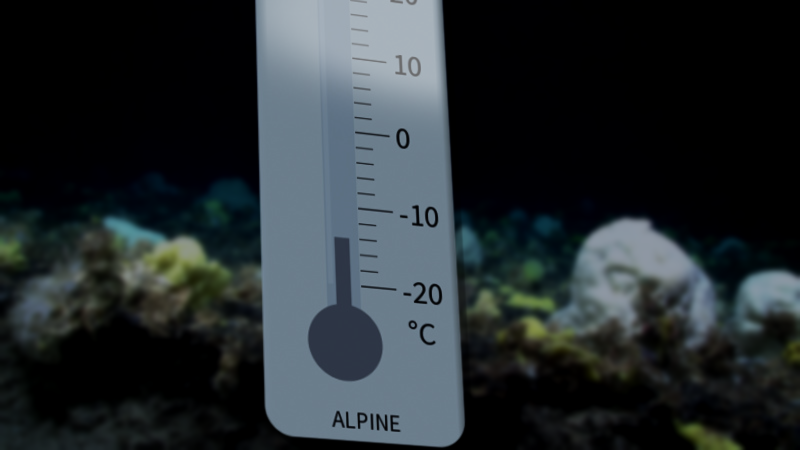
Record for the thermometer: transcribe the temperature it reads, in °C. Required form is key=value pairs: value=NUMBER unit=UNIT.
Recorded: value=-14 unit=°C
